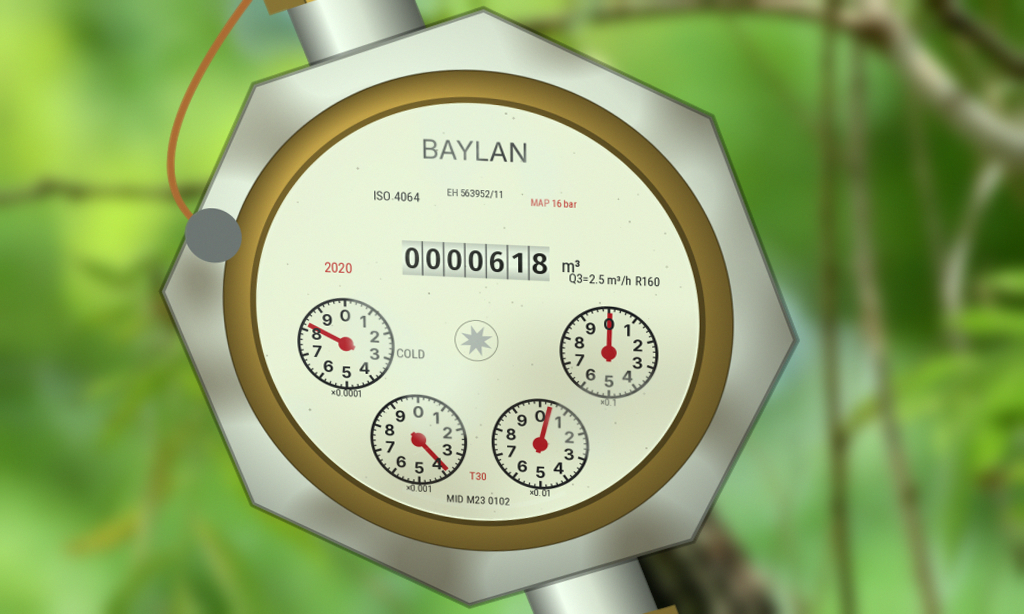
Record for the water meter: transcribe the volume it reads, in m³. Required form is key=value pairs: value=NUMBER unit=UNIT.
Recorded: value=618.0038 unit=m³
